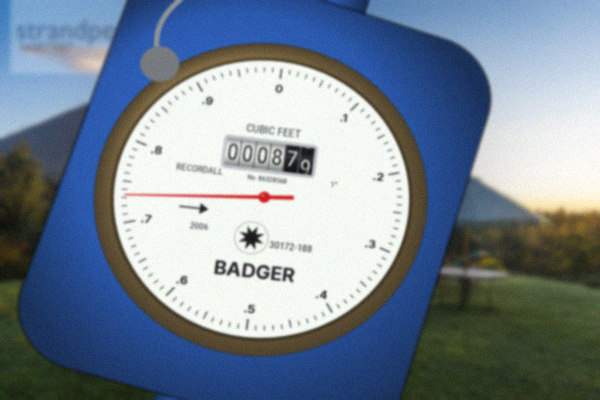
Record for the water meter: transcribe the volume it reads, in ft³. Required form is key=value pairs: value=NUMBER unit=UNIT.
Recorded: value=878.73 unit=ft³
